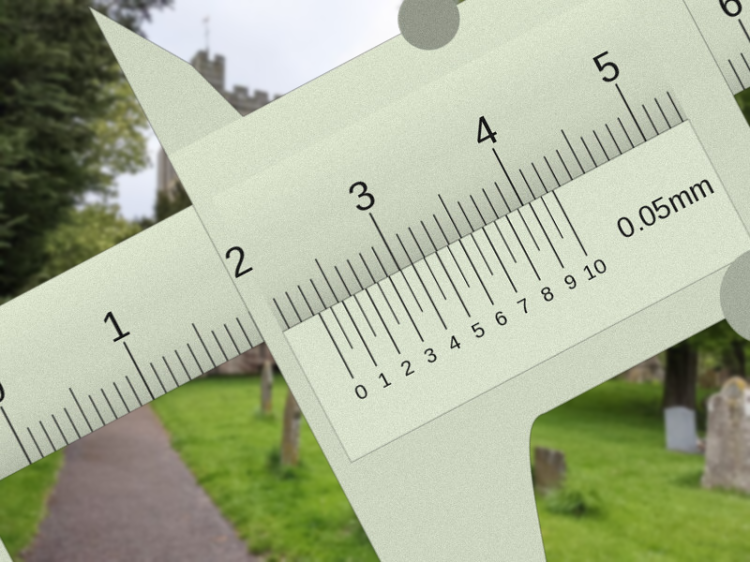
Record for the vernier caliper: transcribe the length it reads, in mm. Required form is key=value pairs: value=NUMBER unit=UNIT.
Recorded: value=23.4 unit=mm
